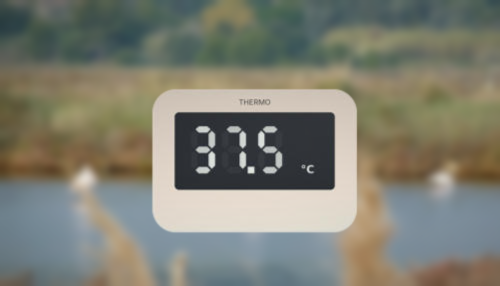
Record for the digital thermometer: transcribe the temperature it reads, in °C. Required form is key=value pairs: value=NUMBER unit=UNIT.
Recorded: value=37.5 unit=°C
